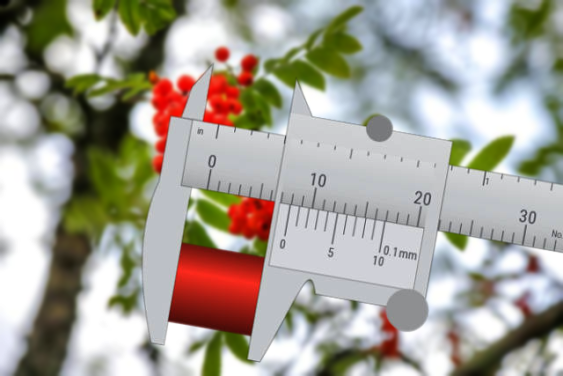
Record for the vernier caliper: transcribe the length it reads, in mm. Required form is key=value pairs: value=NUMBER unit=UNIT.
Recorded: value=7.9 unit=mm
